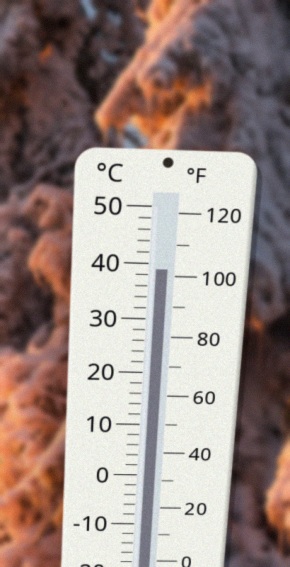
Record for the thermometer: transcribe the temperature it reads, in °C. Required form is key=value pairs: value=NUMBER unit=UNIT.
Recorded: value=39 unit=°C
